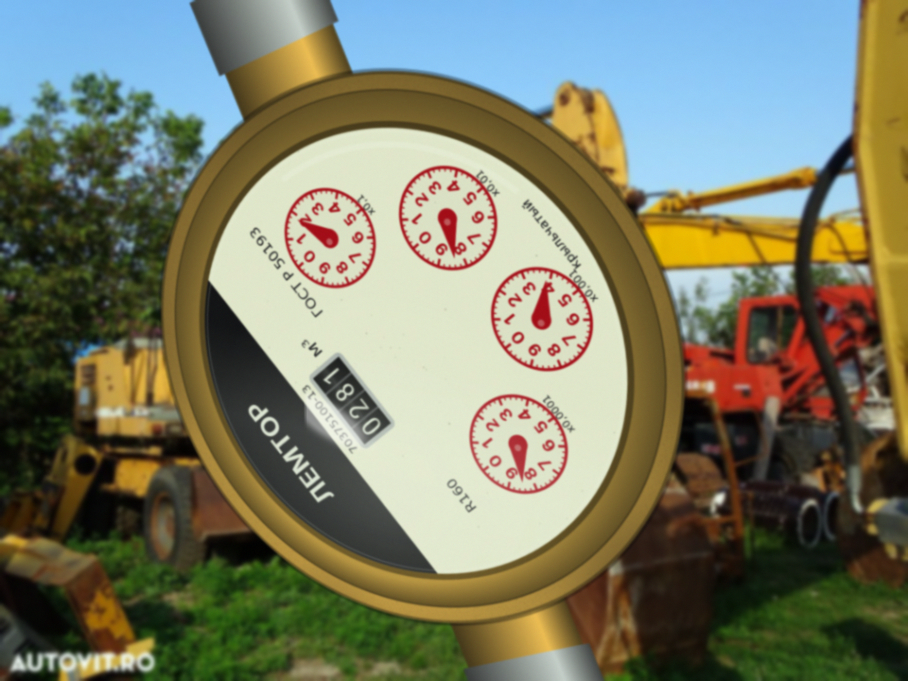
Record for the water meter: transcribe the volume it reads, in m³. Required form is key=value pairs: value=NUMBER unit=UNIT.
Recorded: value=281.1838 unit=m³
